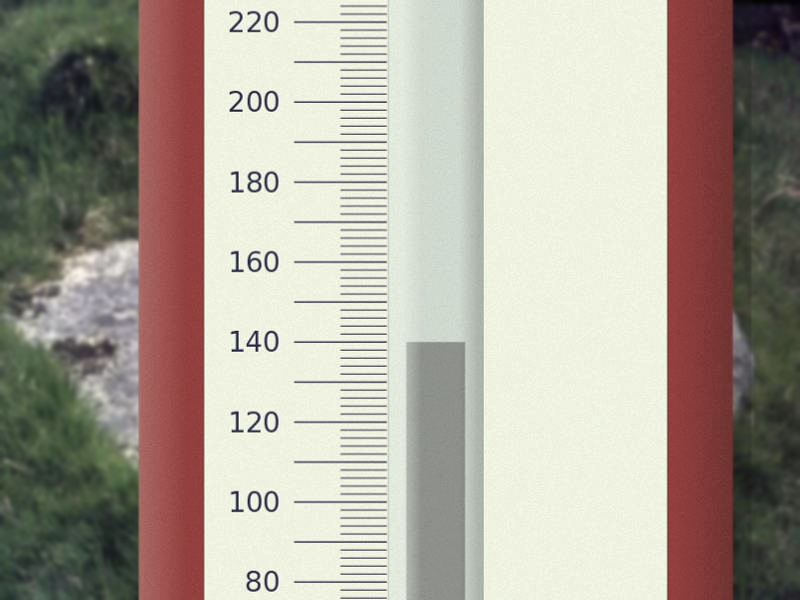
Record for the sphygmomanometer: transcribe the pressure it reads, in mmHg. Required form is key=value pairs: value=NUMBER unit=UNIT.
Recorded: value=140 unit=mmHg
